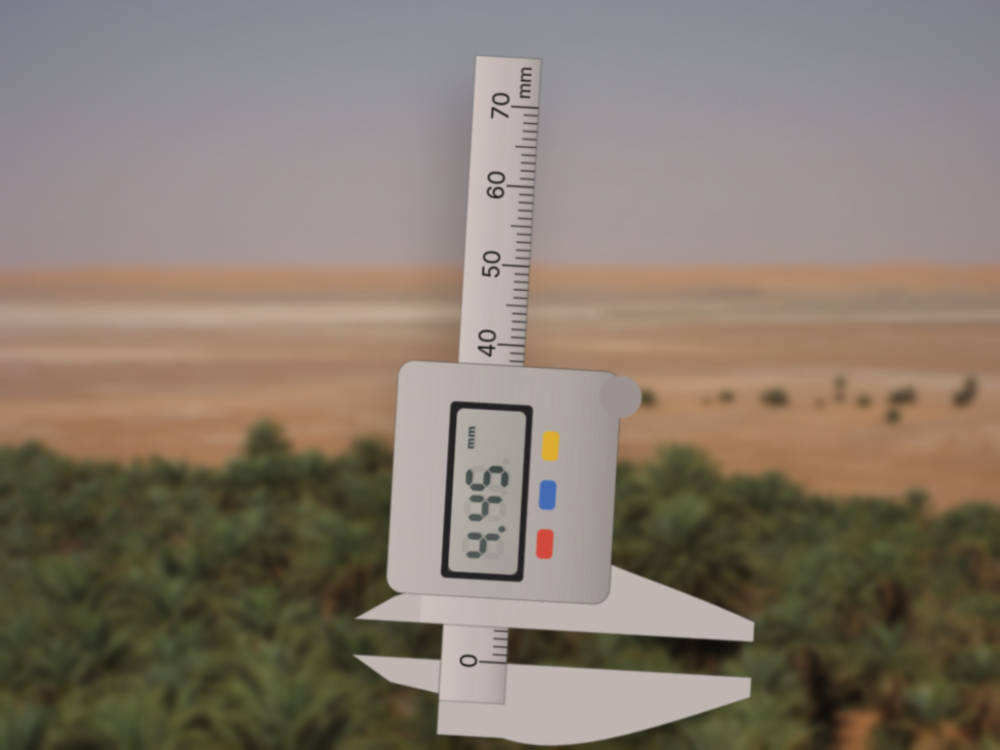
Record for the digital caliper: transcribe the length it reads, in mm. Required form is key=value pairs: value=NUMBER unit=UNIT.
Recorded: value=4.45 unit=mm
